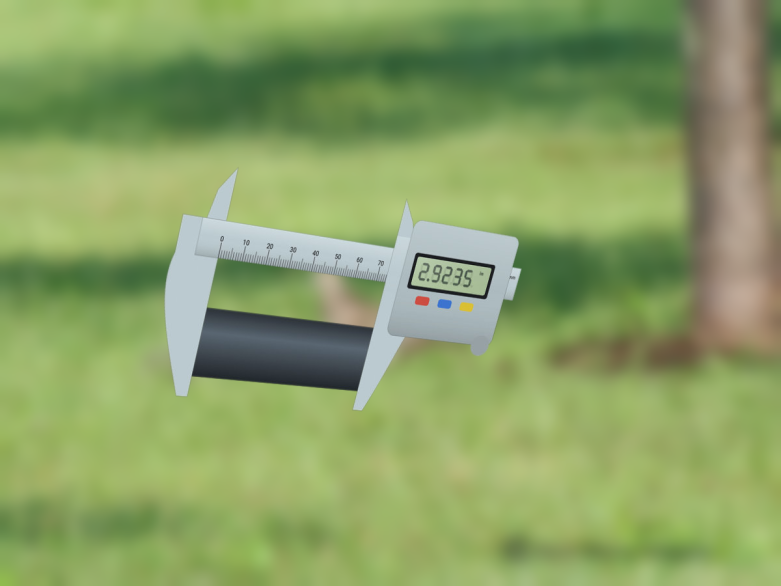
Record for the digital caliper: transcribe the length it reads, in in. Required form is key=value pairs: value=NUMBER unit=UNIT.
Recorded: value=2.9235 unit=in
